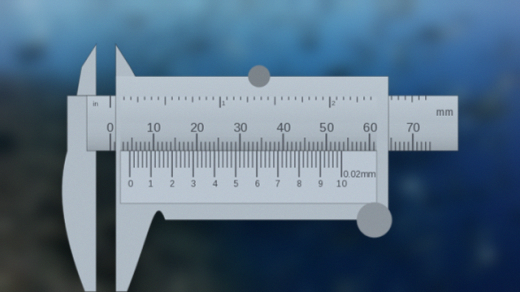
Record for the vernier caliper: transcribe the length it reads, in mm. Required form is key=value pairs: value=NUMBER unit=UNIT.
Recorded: value=4.5 unit=mm
